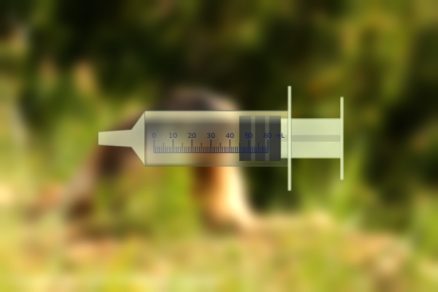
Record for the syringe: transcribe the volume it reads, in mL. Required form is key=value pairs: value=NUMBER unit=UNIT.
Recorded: value=45 unit=mL
